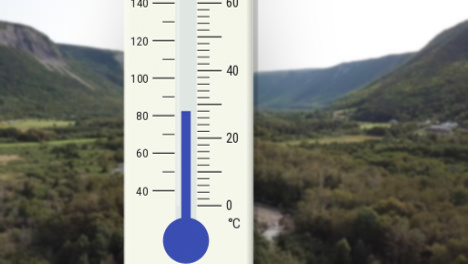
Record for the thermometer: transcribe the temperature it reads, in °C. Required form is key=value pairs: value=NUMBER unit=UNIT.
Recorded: value=28 unit=°C
